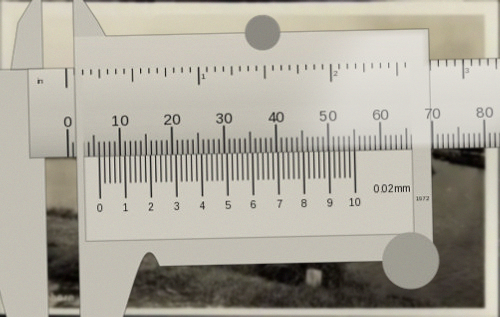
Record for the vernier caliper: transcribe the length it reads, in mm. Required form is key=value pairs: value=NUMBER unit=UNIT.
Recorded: value=6.0 unit=mm
